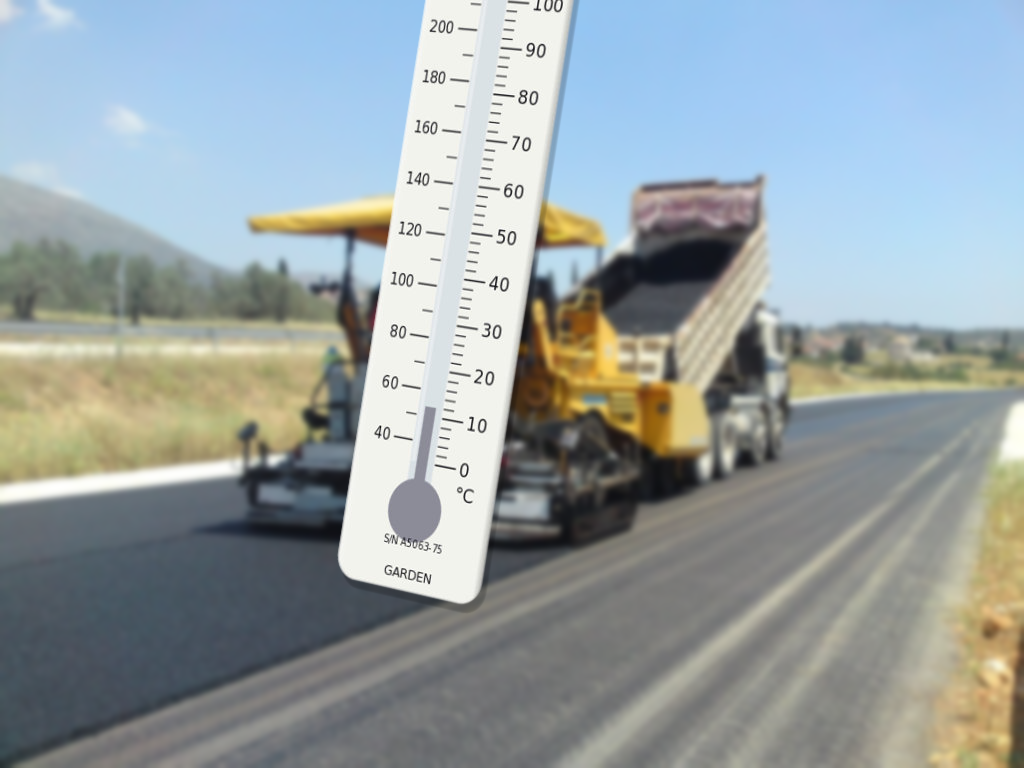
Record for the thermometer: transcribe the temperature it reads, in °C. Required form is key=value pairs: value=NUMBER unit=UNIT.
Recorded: value=12 unit=°C
